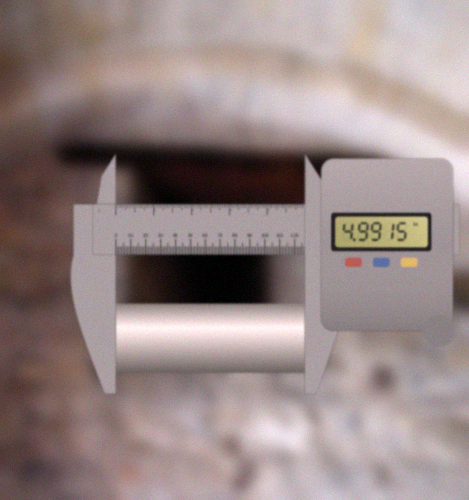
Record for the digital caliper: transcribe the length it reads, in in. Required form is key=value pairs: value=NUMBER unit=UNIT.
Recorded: value=4.9915 unit=in
